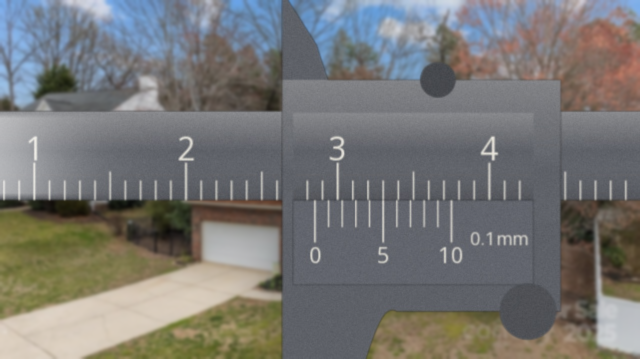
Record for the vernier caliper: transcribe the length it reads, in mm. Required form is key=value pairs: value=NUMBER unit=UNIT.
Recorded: value=28.5 unit=mm
